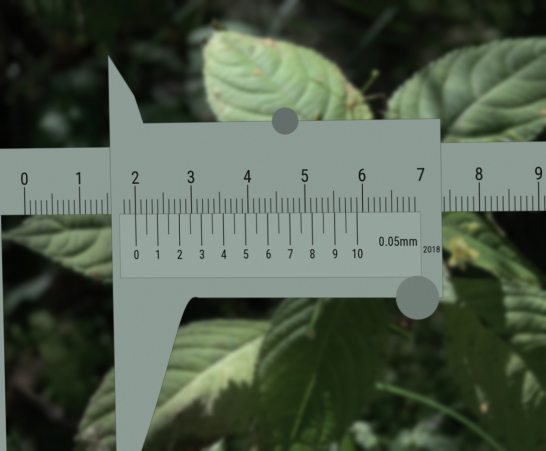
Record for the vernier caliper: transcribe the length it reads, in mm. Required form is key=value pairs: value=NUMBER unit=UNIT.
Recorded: value=20.0 unit=mm
